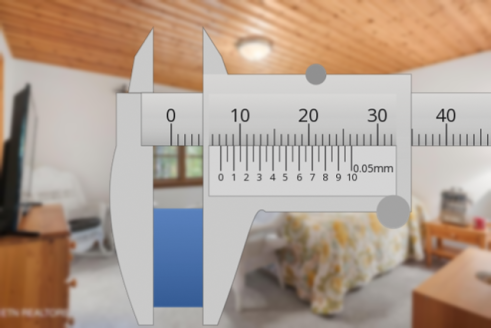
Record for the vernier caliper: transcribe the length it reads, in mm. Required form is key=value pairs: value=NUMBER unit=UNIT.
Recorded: value=7.2 unit=mm
